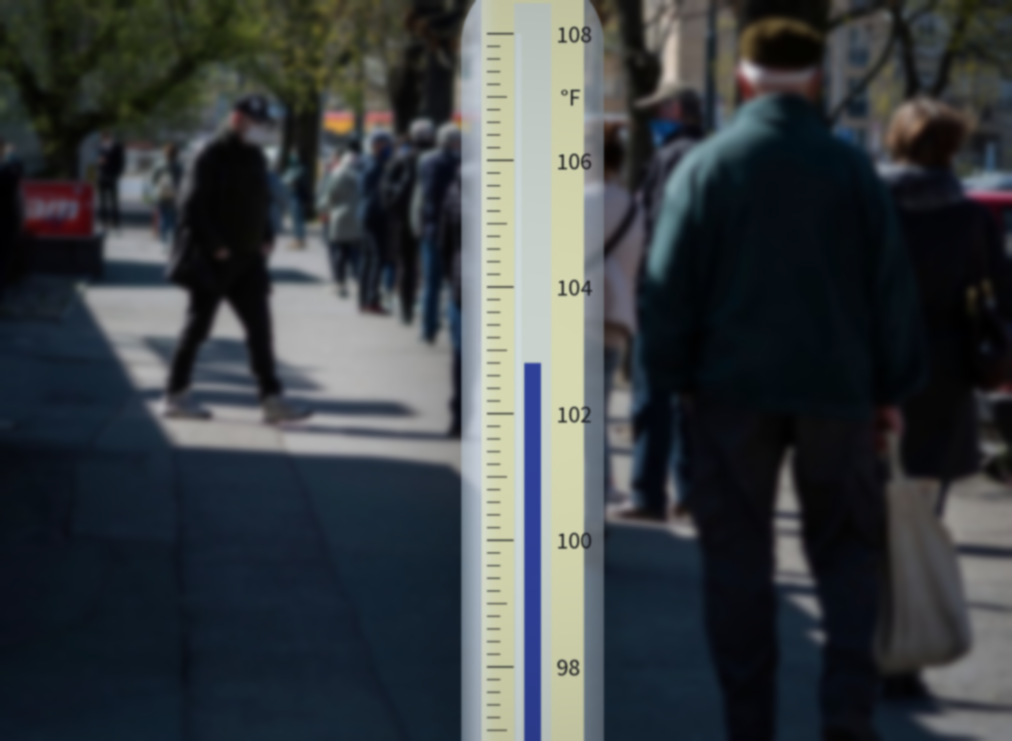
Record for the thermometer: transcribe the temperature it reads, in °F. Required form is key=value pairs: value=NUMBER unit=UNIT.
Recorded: value=102.8 unit=°F
